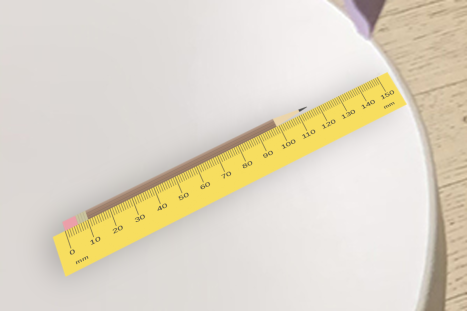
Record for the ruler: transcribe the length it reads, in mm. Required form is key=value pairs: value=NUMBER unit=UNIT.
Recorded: value=115 unit=mm
